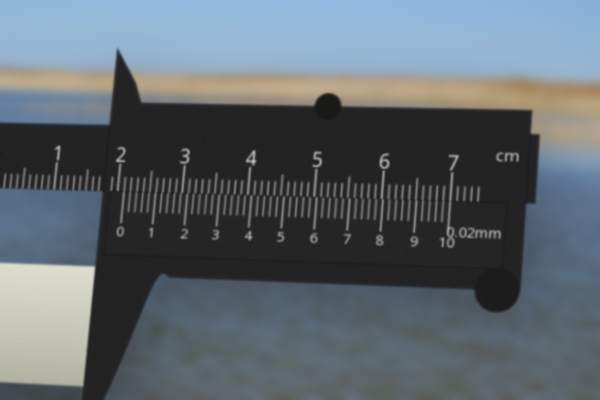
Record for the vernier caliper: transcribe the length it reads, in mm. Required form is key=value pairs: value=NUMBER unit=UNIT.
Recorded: value=21.0 unit=mm
